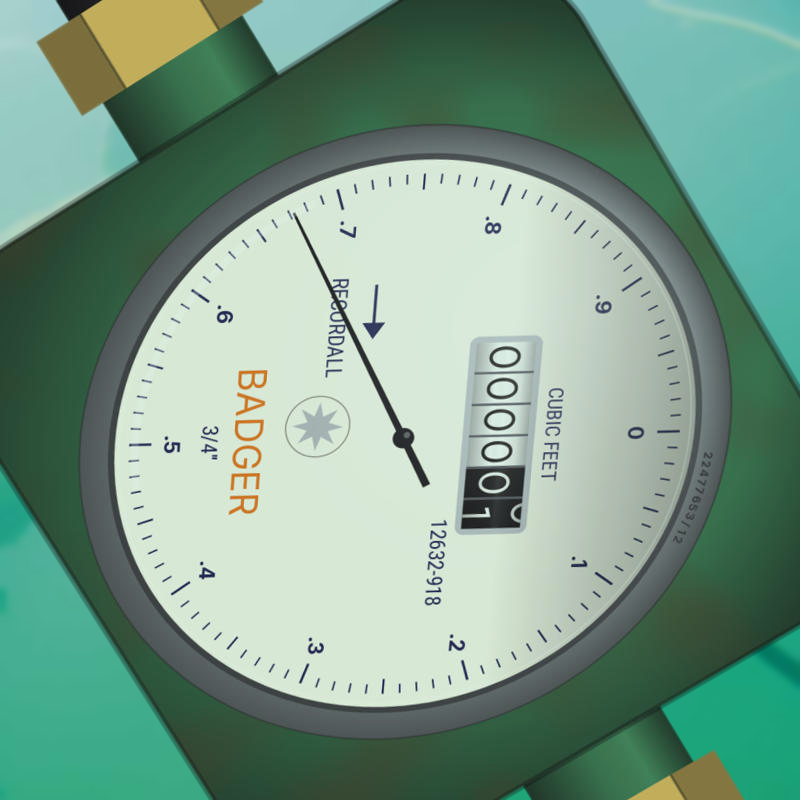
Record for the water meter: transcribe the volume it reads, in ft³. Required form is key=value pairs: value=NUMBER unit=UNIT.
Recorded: value=0.67 unit=ft³
